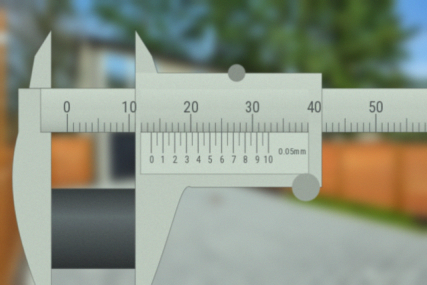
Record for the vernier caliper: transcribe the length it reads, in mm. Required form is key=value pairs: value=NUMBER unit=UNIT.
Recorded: value=13.6 unit=mm
